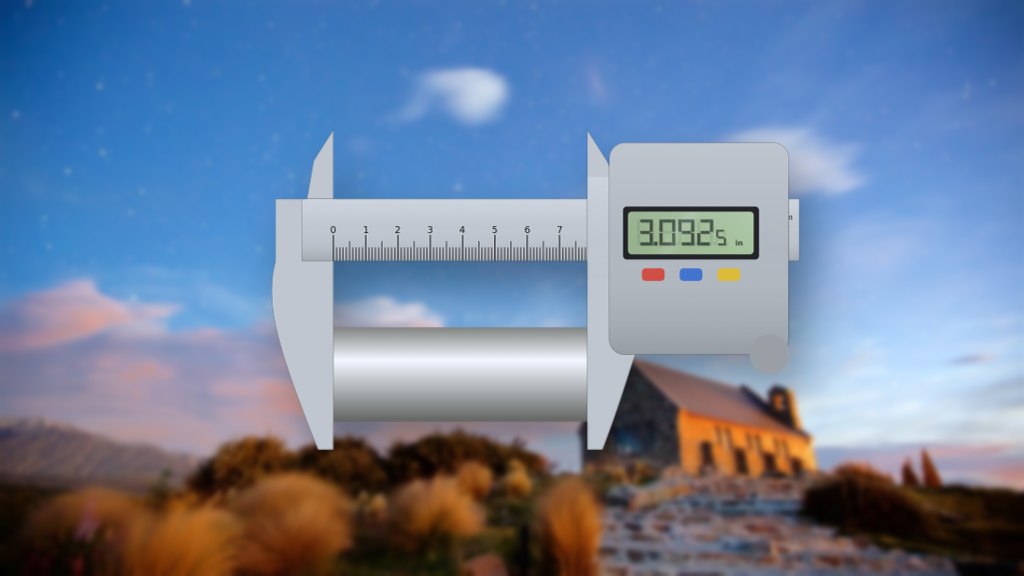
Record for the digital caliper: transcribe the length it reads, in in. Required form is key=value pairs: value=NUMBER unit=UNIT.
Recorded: value=3.0925 unit=in
